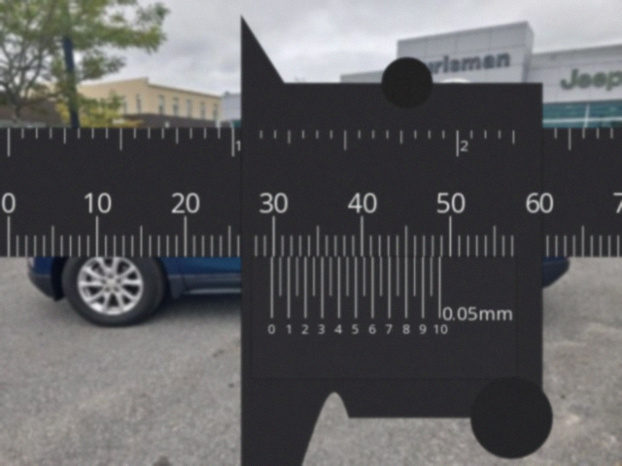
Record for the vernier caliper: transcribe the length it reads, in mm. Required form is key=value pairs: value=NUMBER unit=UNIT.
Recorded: value=29.8 unit=mm
